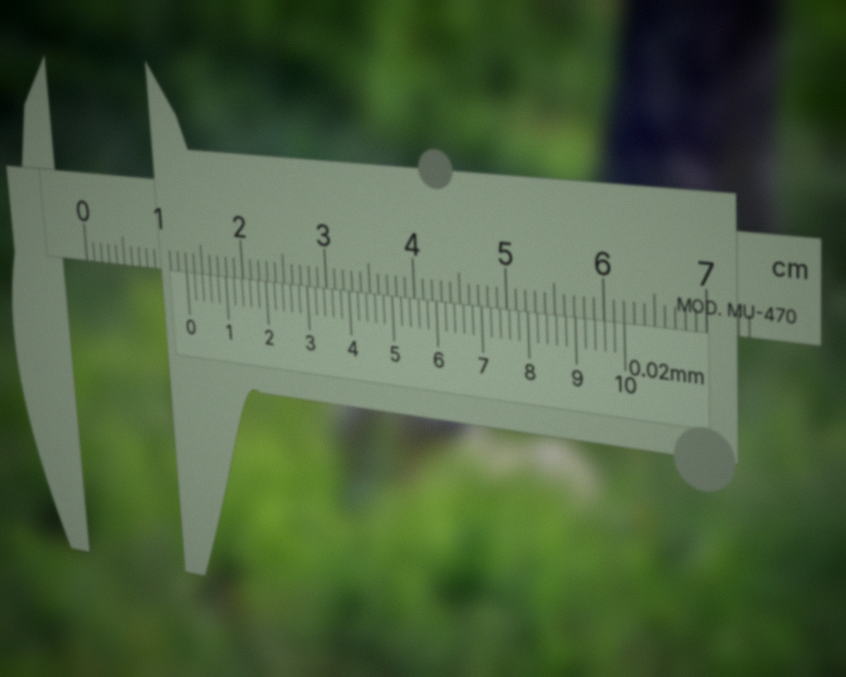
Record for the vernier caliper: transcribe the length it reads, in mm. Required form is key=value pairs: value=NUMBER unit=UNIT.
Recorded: value=13.0 unit=mm
